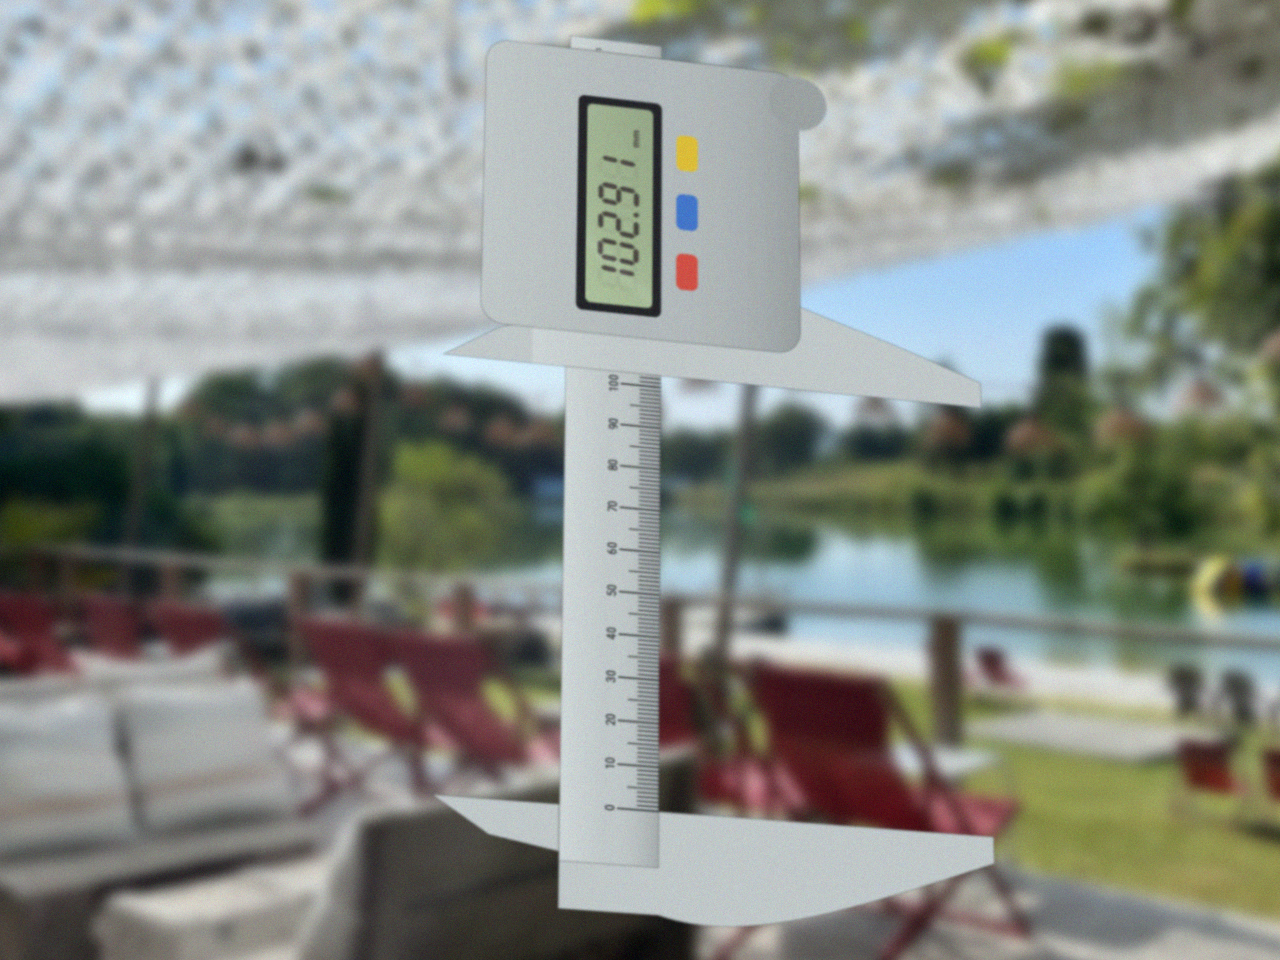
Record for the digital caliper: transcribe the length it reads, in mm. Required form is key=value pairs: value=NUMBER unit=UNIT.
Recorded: value=102.91 unit=mm
